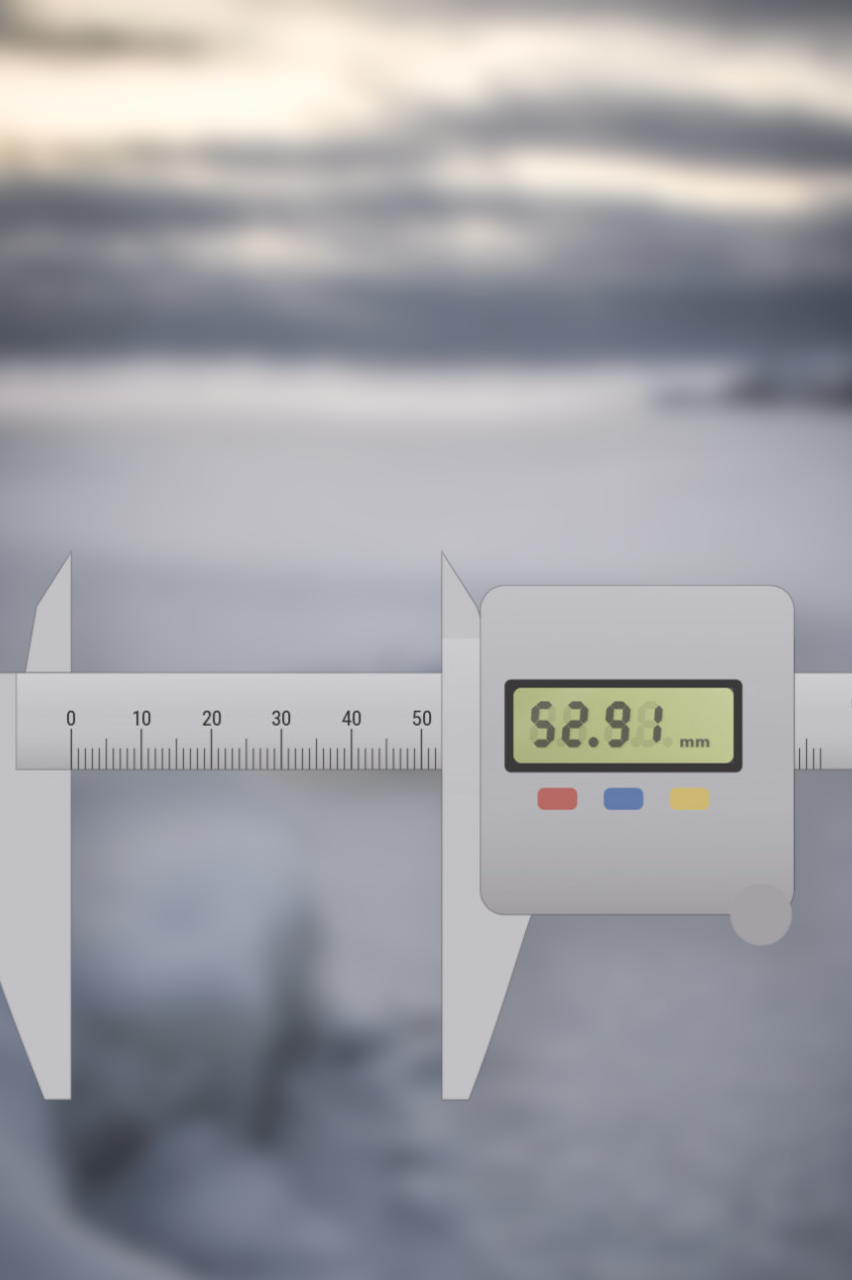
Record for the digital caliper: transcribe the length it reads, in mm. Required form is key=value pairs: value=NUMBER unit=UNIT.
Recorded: value=52.91 unit=mm
